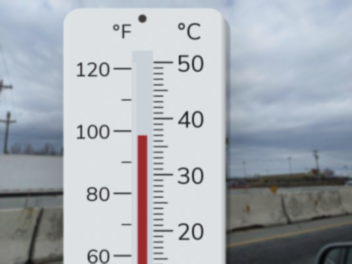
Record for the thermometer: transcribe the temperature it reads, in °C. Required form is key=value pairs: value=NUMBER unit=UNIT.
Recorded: value=37 unit=°C
